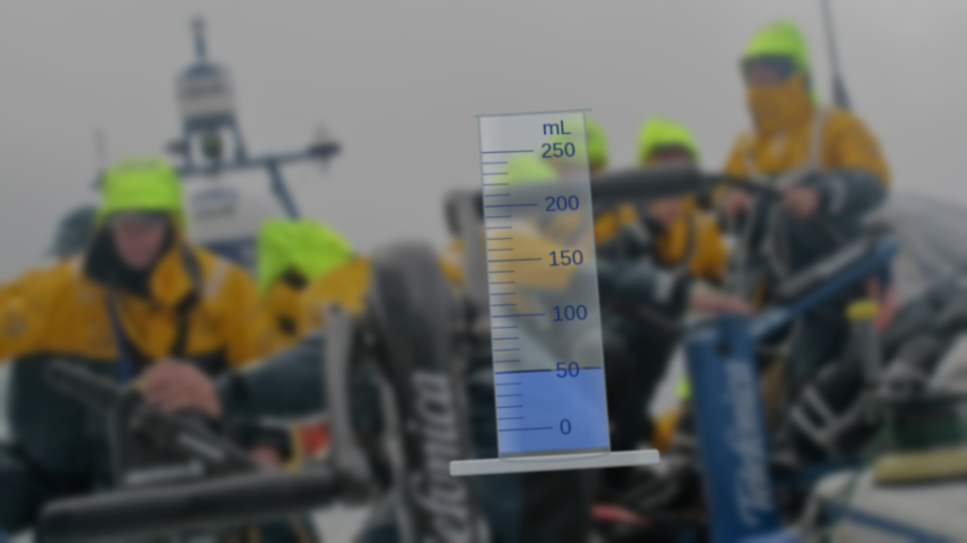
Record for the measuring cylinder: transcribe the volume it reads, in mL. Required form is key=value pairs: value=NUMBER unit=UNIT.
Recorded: value=50 unit=mL
